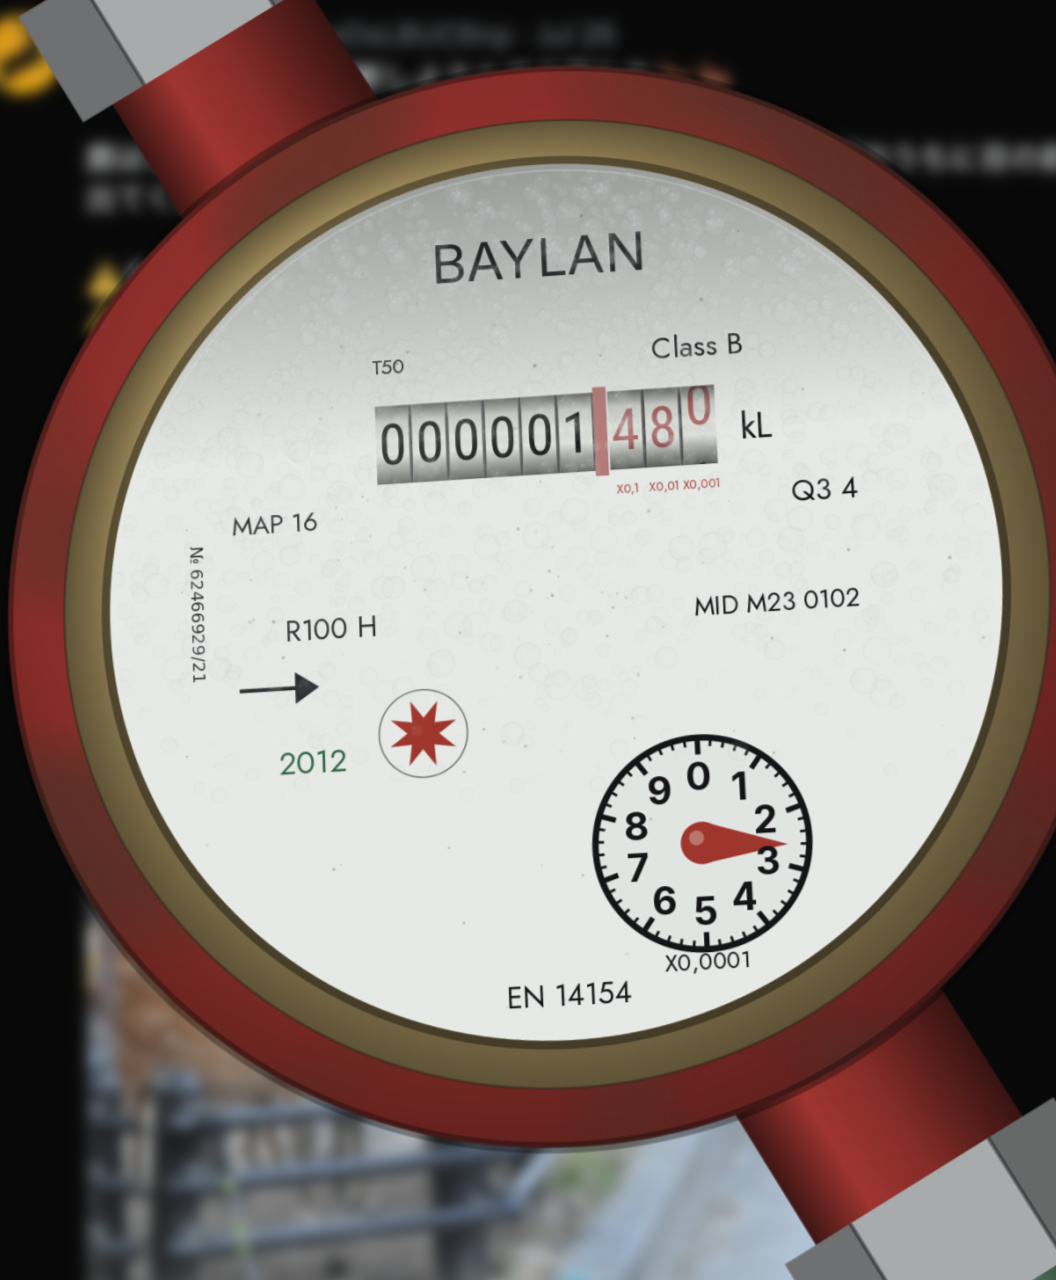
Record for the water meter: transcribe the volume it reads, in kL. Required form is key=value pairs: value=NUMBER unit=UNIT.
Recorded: value=1.4802 unit=kL
